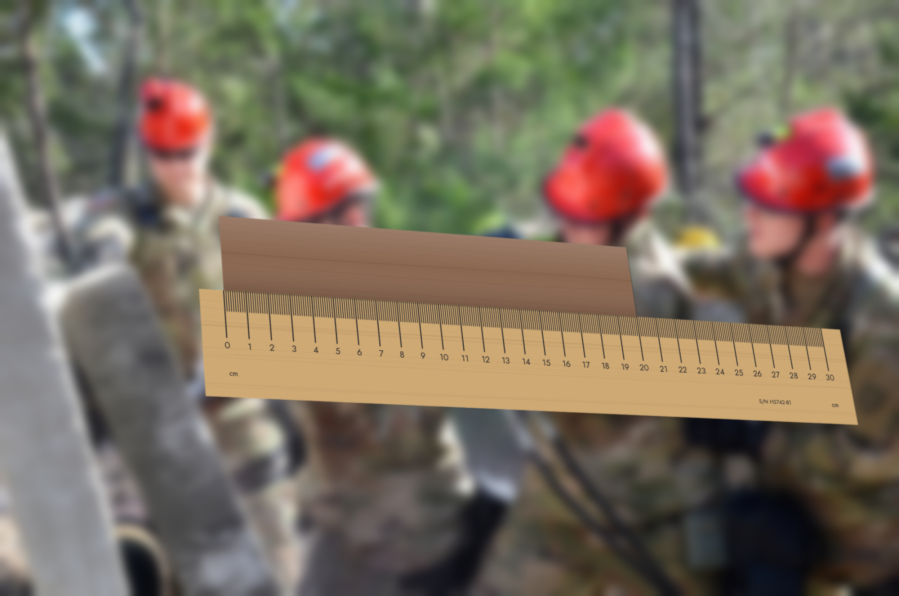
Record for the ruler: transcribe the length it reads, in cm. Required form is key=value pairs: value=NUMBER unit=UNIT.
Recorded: value=20 unit=cm
